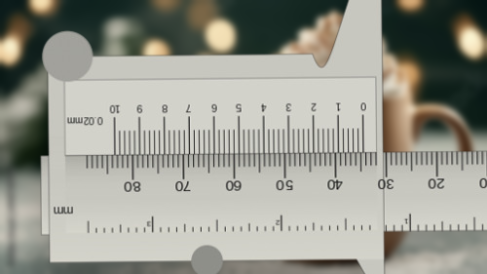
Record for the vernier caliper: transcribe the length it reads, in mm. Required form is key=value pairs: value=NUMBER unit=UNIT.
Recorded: value=34.5 unit=mm
